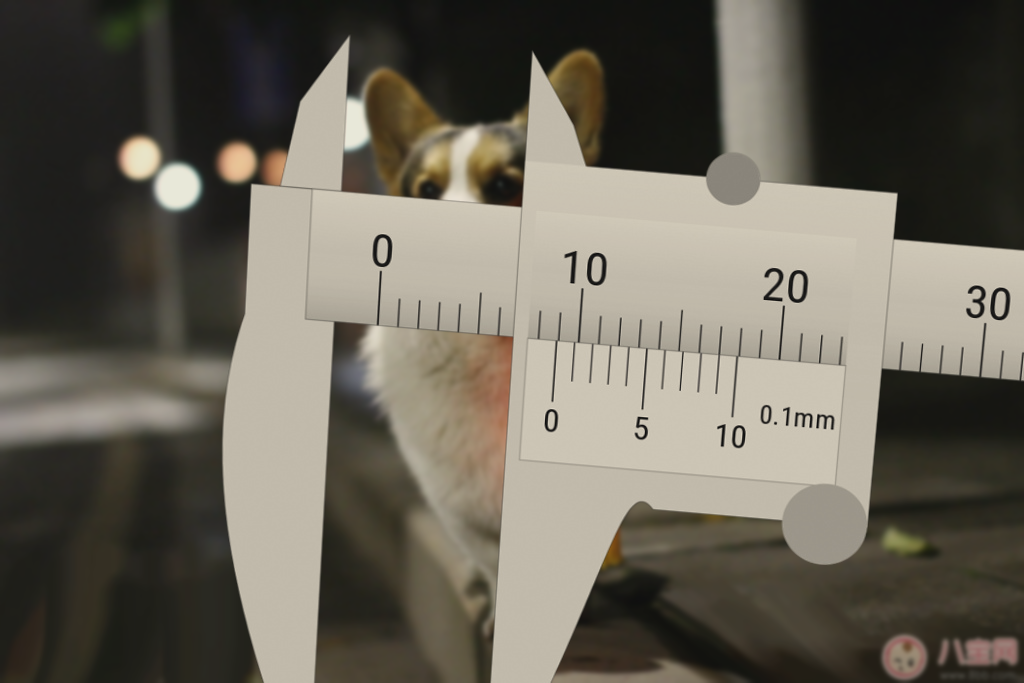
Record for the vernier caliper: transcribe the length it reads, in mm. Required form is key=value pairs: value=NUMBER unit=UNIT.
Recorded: value=8.9 unit=mm
